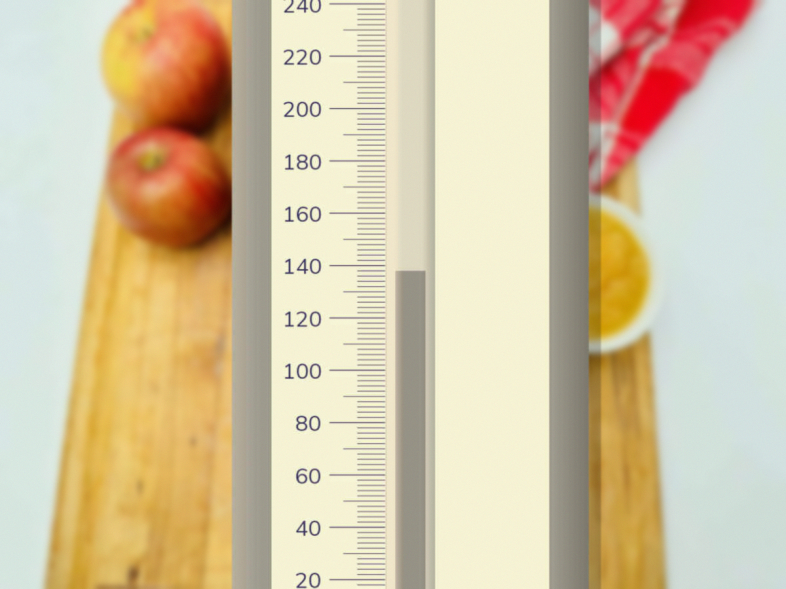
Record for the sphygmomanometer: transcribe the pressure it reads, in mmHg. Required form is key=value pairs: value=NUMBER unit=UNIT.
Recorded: value=138 unit=mmHg
